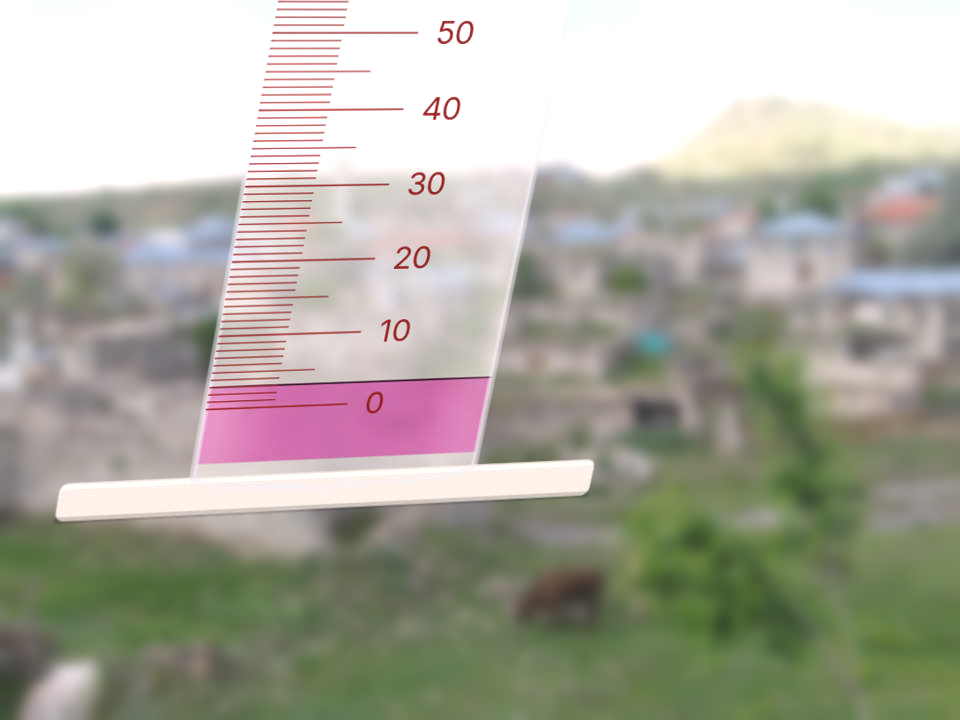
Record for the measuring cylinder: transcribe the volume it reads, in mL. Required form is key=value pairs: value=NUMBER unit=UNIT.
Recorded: value=3 unit=mL
